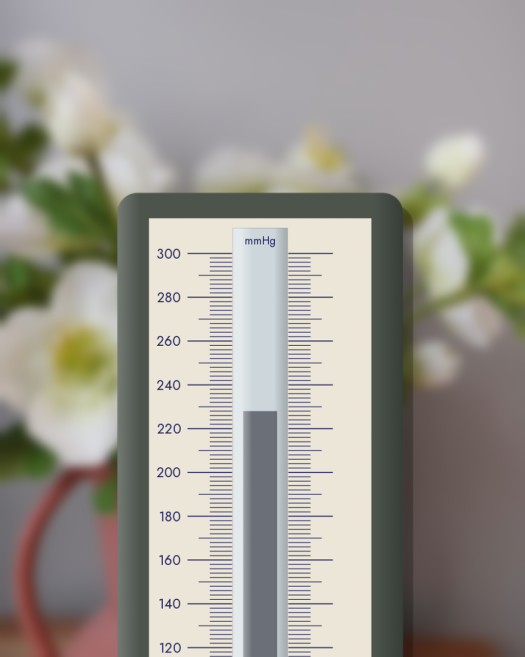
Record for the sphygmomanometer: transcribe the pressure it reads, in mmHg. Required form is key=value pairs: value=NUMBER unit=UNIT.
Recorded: value=228 unit=mmHg
